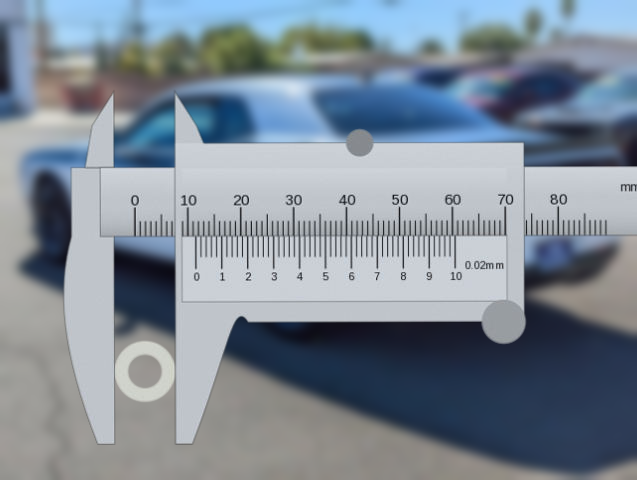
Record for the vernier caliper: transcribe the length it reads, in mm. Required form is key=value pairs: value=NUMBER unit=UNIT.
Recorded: value=11.5 unit=mm
